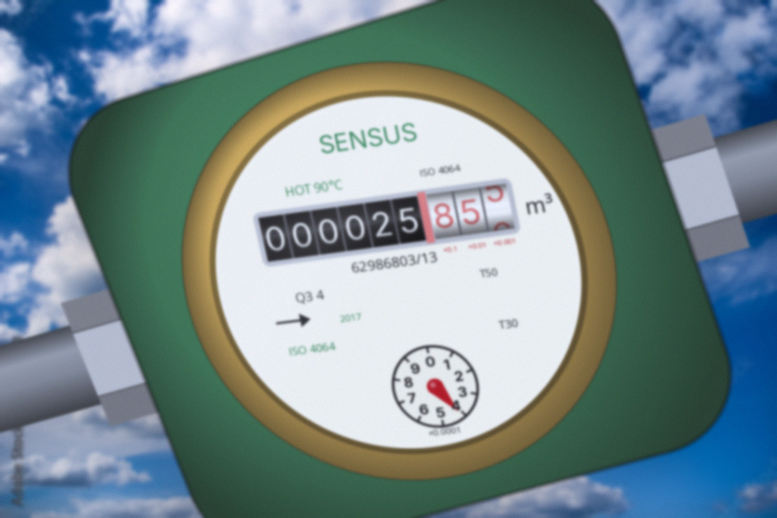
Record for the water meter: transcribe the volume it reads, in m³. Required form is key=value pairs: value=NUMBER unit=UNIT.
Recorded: value=25.8554 unit=m³
